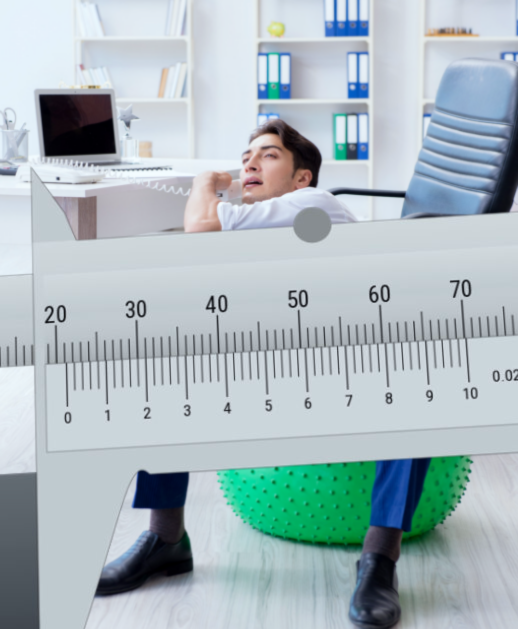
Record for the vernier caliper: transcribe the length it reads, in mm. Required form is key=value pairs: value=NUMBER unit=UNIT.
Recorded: value=21.2 unit=mm
